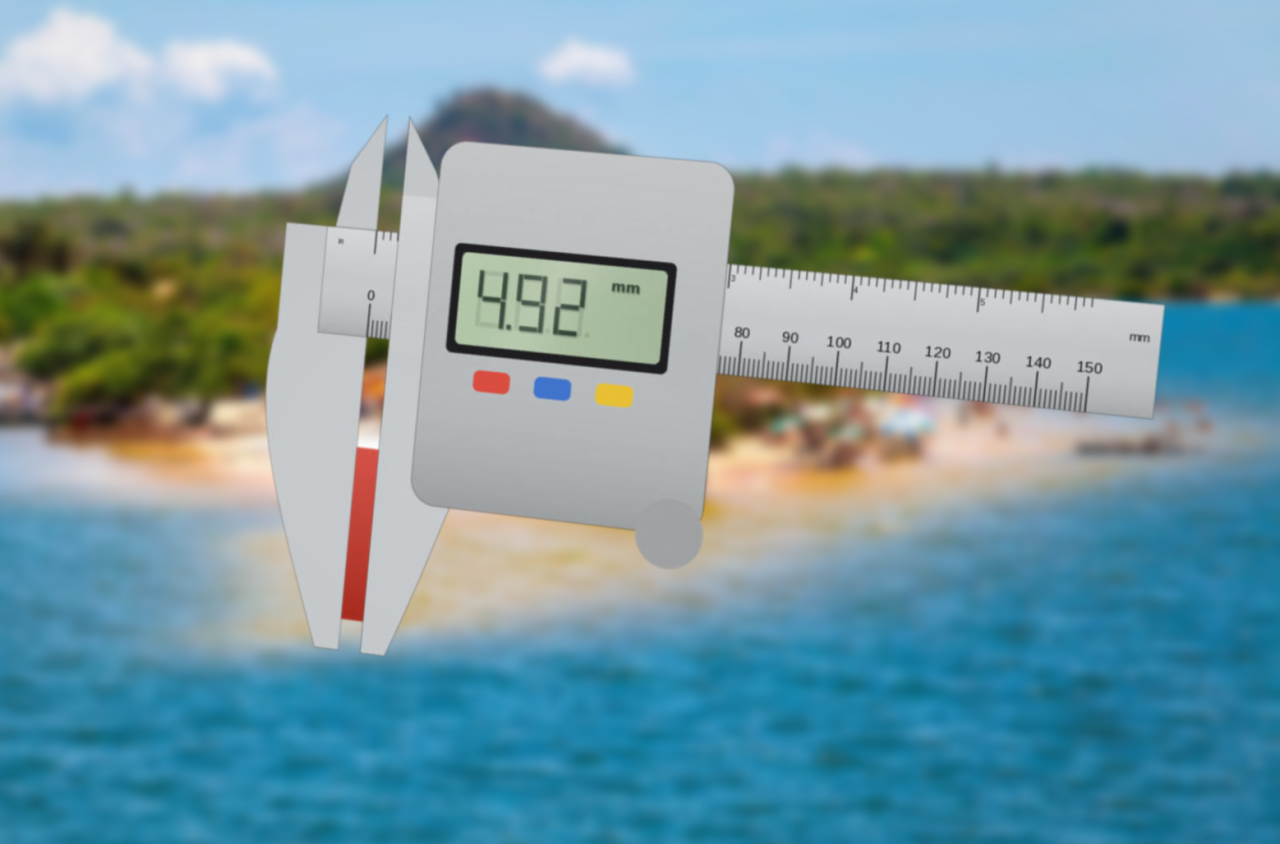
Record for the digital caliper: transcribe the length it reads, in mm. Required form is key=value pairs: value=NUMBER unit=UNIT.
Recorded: value=4.92 unit=mm
